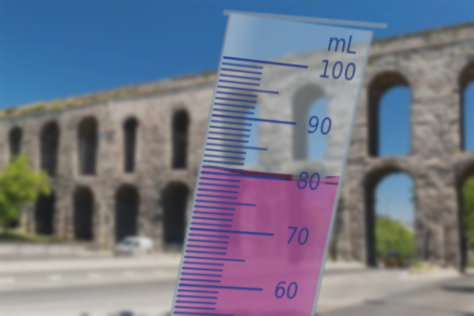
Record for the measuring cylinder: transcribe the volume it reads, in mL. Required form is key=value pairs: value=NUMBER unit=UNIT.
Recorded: value=80 unit=mL
